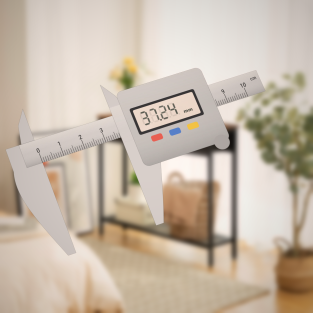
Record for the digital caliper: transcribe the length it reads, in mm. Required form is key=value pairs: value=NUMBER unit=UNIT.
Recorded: value=37.24 unit=mm
